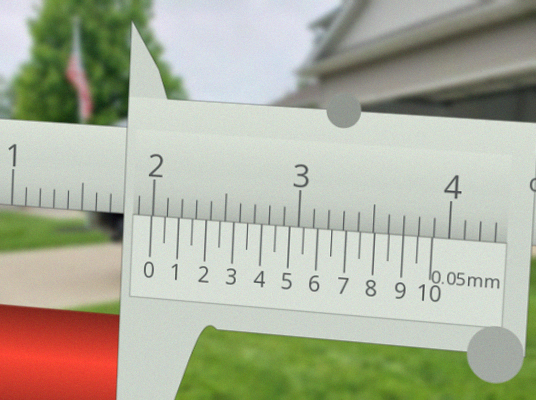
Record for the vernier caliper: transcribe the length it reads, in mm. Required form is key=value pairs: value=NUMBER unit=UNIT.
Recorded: value=19.9 unit=mm
